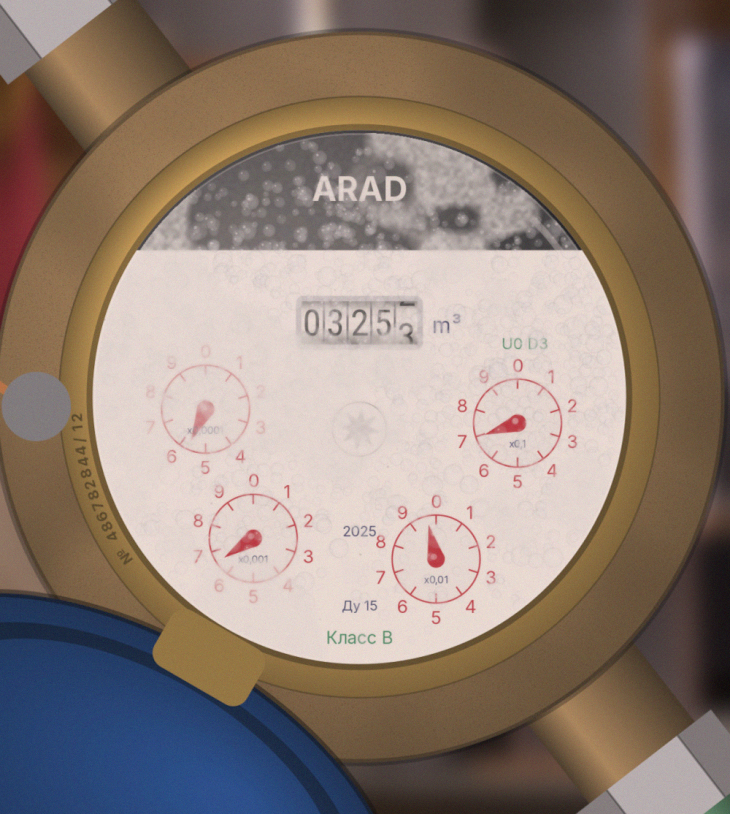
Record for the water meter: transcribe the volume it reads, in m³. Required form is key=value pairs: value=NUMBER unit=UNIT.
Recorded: value=3252.6965 unit=m³
